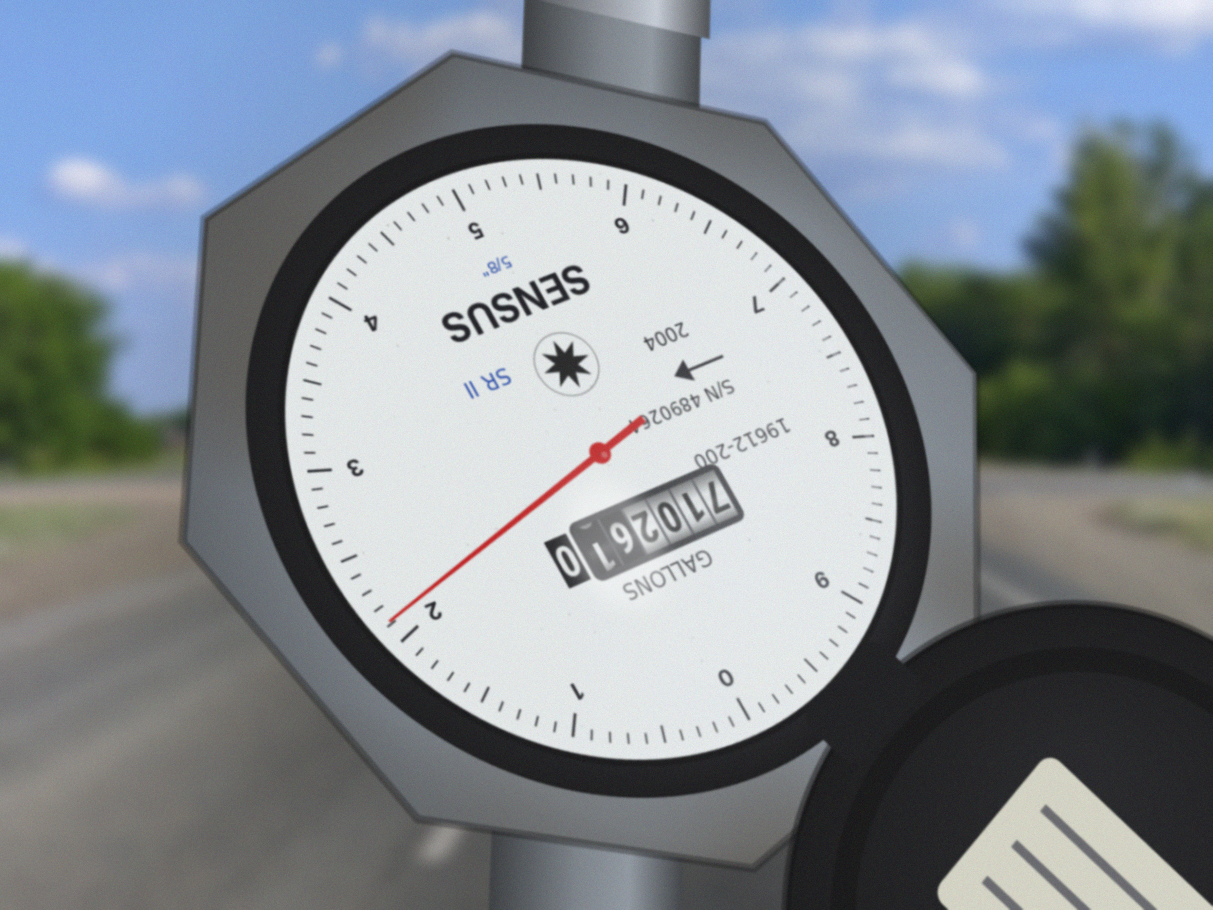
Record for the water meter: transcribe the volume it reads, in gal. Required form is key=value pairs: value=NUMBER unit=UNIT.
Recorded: value=7102612.1 unit=gal
